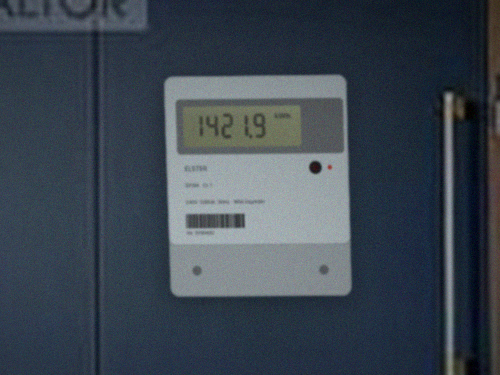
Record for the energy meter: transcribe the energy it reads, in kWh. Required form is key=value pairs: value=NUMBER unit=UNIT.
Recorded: value=1421.9 unit=kWh
